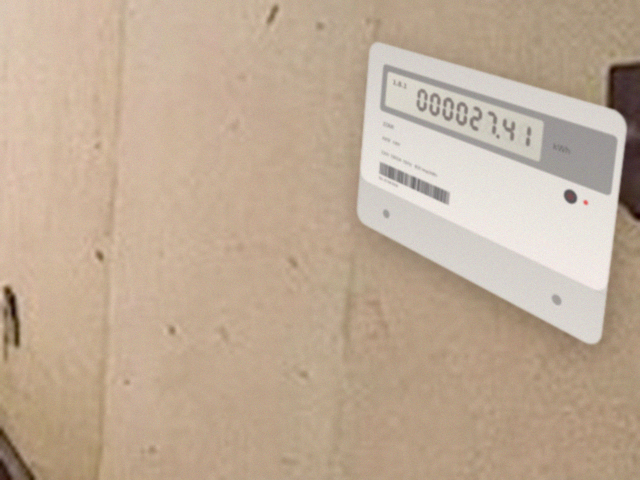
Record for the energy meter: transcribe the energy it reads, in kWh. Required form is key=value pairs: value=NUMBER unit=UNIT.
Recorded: value=27.41 unit=kWh
